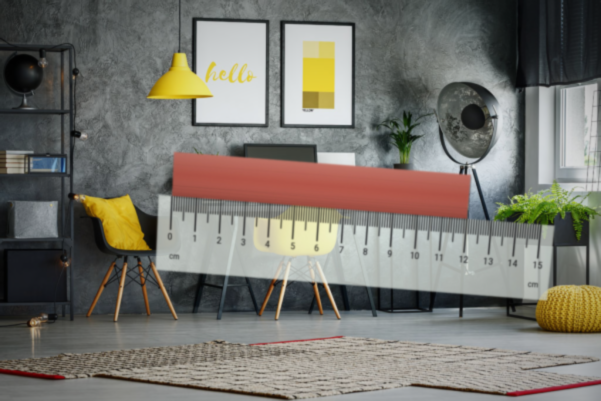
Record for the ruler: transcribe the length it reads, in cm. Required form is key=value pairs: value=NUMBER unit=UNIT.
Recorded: value=12 unit=cm
